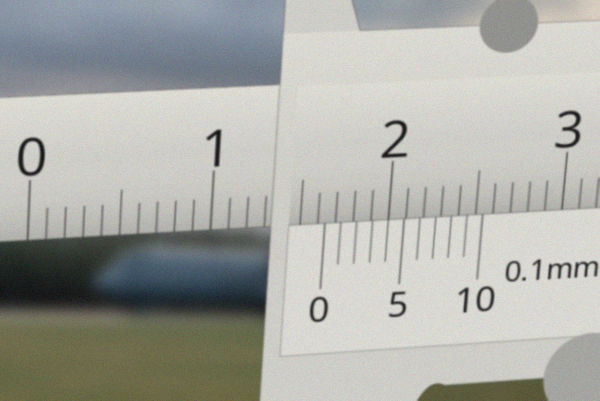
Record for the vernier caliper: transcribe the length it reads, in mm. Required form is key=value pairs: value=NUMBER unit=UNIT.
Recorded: value=16.4 unit=mm
